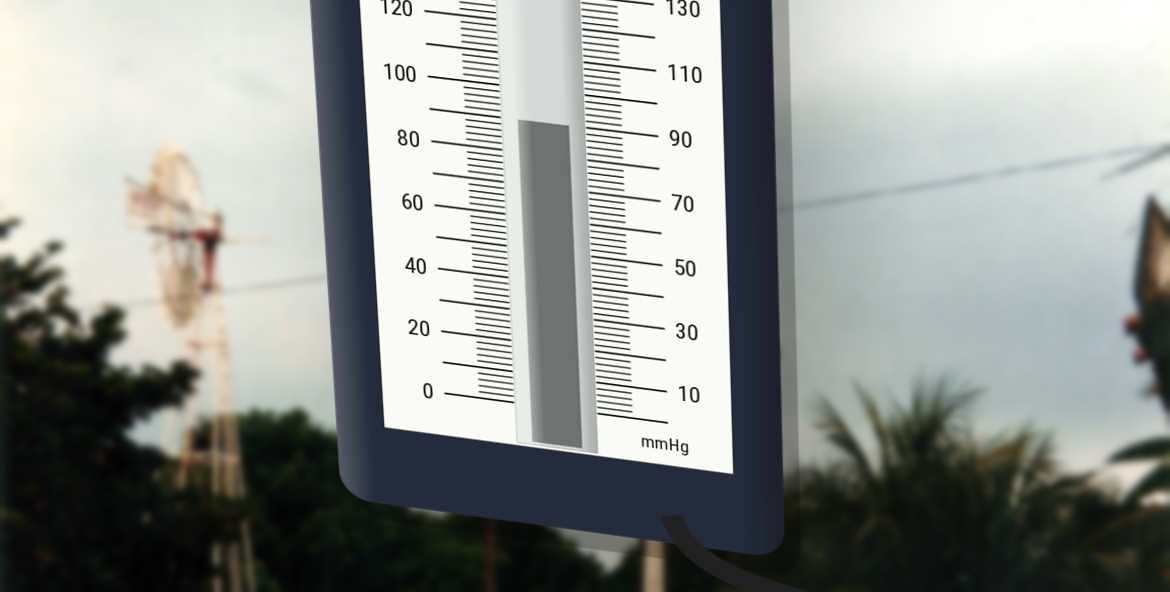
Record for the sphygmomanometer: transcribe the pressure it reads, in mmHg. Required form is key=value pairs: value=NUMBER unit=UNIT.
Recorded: value=90 unit=mmHg
